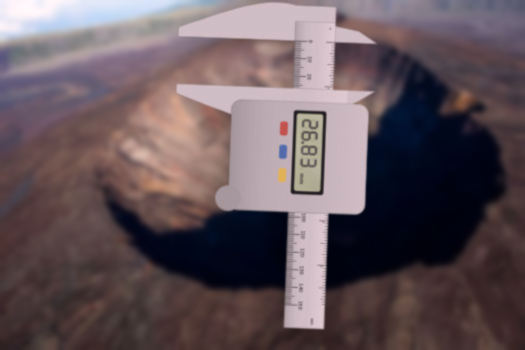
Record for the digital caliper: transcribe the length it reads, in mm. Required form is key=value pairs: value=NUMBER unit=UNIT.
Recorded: value=26.83 unit=mm
